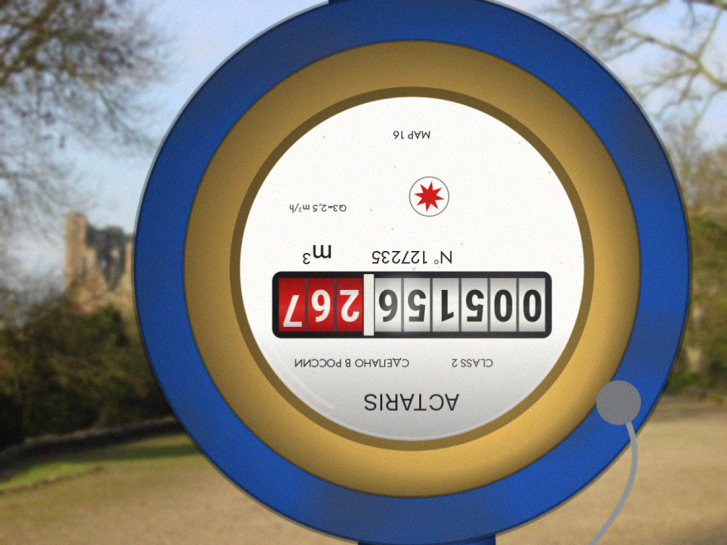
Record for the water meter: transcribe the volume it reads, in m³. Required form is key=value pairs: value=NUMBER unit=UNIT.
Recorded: value=5156.267 unit=m³
